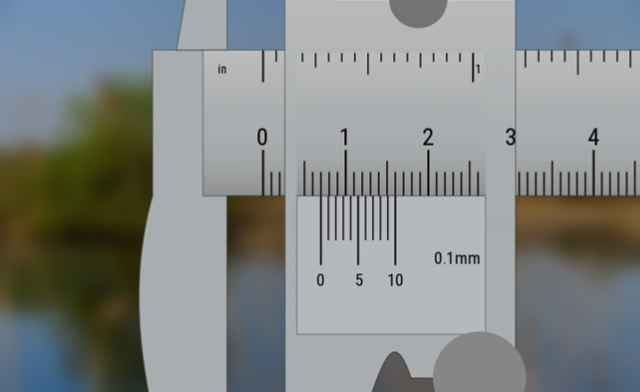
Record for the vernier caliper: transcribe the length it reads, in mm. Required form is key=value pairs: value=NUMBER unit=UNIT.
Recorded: value=7.0 unit=mm
